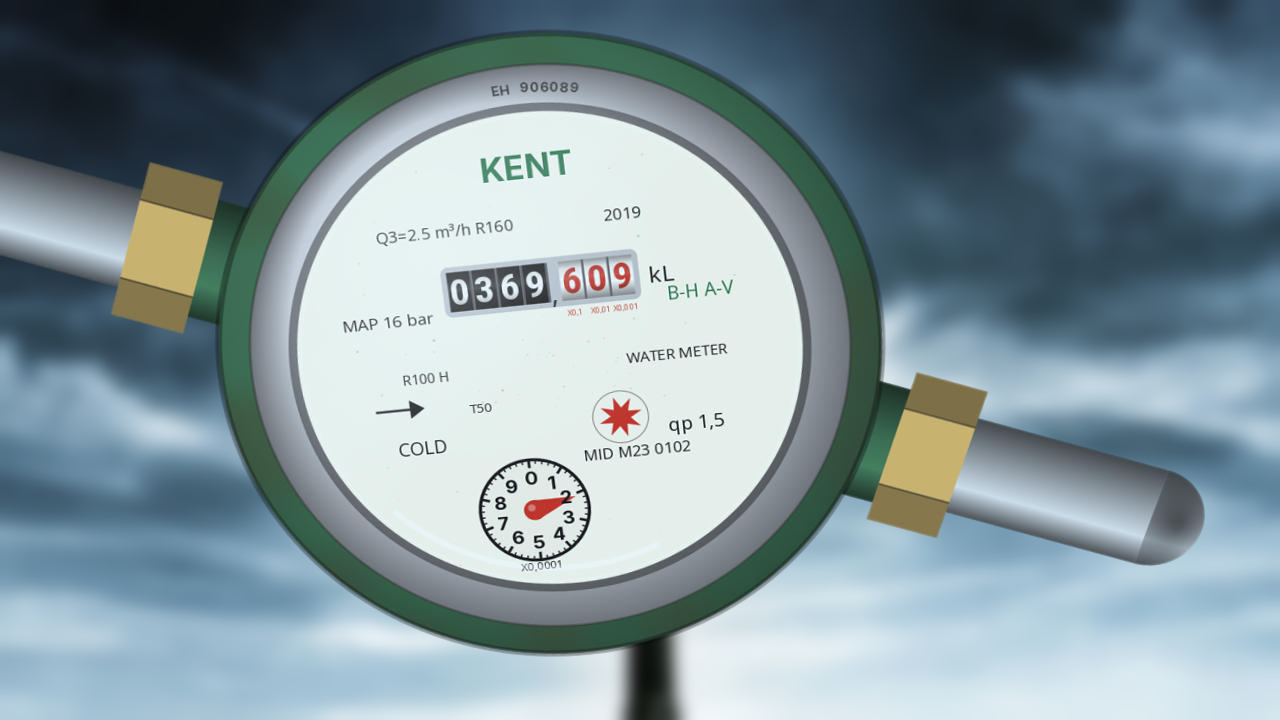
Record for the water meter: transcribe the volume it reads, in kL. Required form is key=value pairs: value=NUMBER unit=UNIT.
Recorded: value=369.6092 unit=kL
